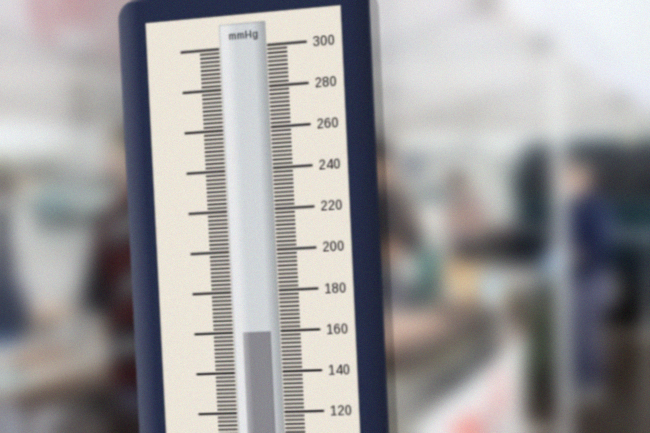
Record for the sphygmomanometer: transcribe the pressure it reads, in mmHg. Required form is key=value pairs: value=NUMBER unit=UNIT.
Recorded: value=160 unit=mmHg
